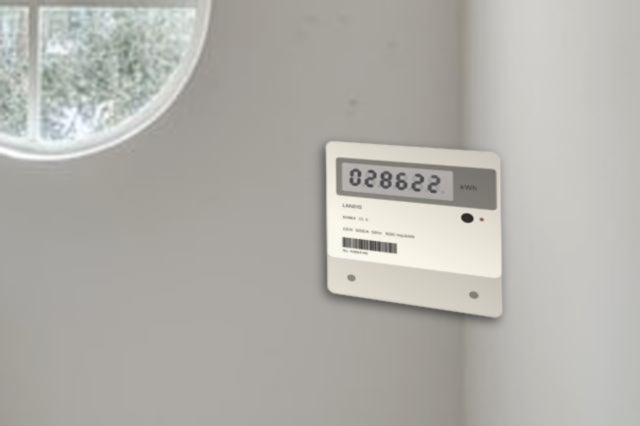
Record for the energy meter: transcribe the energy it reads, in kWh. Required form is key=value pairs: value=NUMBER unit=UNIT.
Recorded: value=28622 unit=kWh
